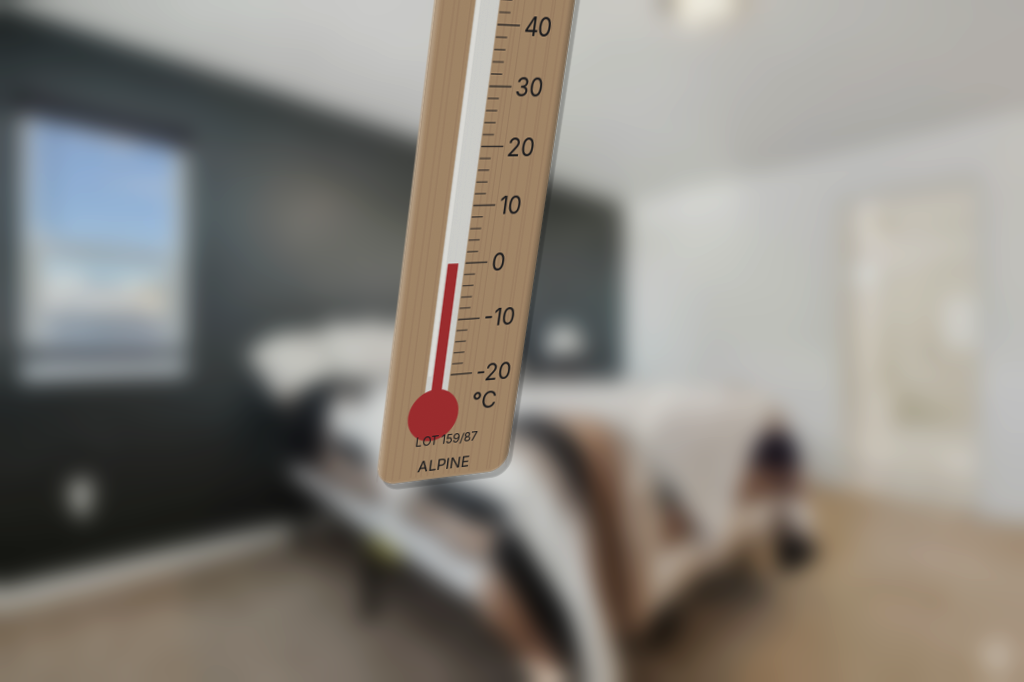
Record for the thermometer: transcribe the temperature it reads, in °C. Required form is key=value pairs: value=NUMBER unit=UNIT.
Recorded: value=0 unit=°C
